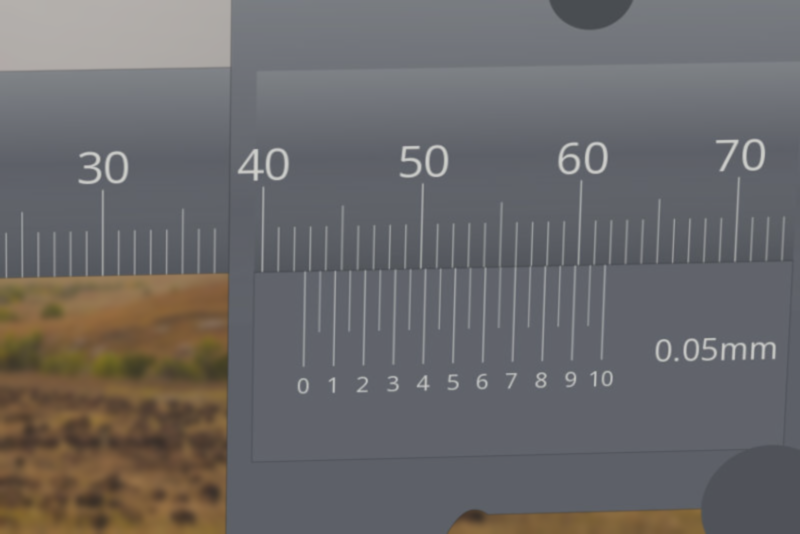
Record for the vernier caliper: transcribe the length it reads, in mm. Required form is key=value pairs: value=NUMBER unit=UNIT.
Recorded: value=42.7 unit=mm
